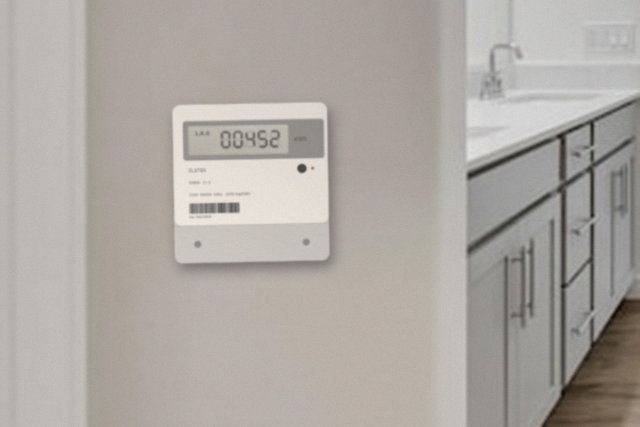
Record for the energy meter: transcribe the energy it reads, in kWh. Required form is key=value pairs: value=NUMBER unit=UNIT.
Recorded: value=452 unit=kWh
